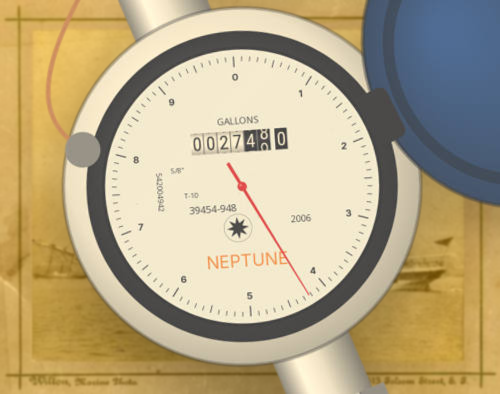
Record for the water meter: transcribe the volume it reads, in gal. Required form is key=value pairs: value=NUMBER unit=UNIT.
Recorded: value=27484.2 unit=gal
